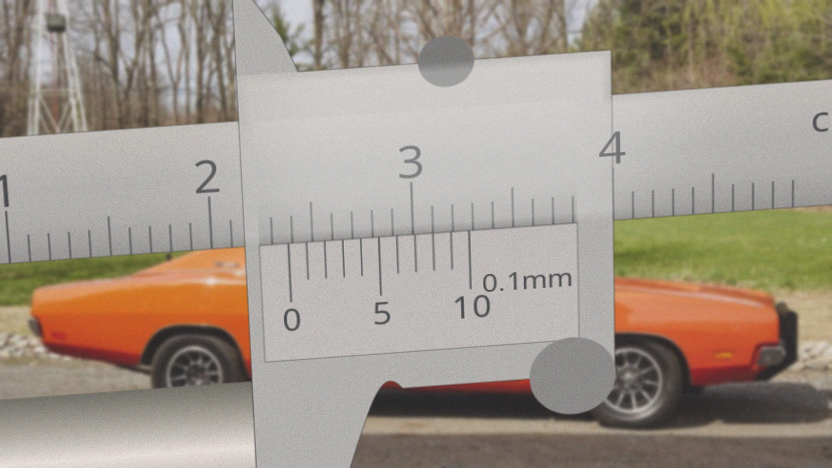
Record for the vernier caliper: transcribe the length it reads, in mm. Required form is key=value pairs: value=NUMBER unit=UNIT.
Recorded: value=23.8 unit=mm
